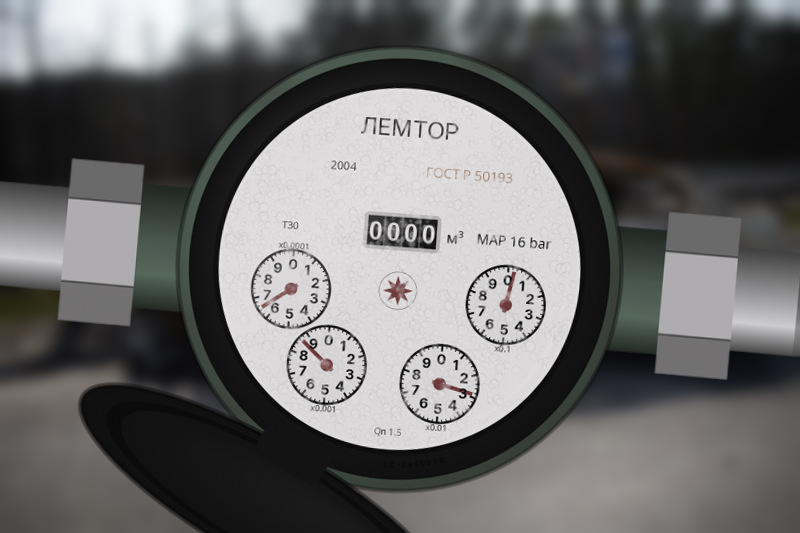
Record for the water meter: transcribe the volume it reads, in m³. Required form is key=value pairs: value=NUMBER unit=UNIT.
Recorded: value=0.0286 unit=m³
